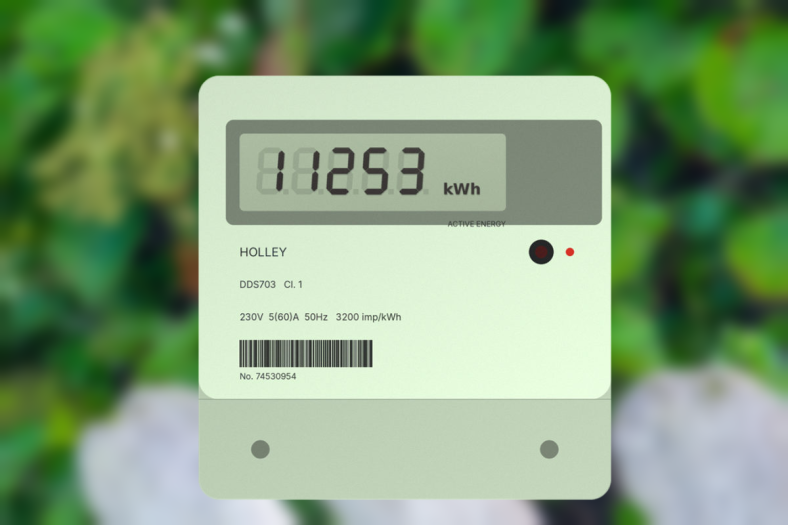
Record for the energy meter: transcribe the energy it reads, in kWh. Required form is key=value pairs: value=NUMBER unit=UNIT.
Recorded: value=11253 unit=kWh
